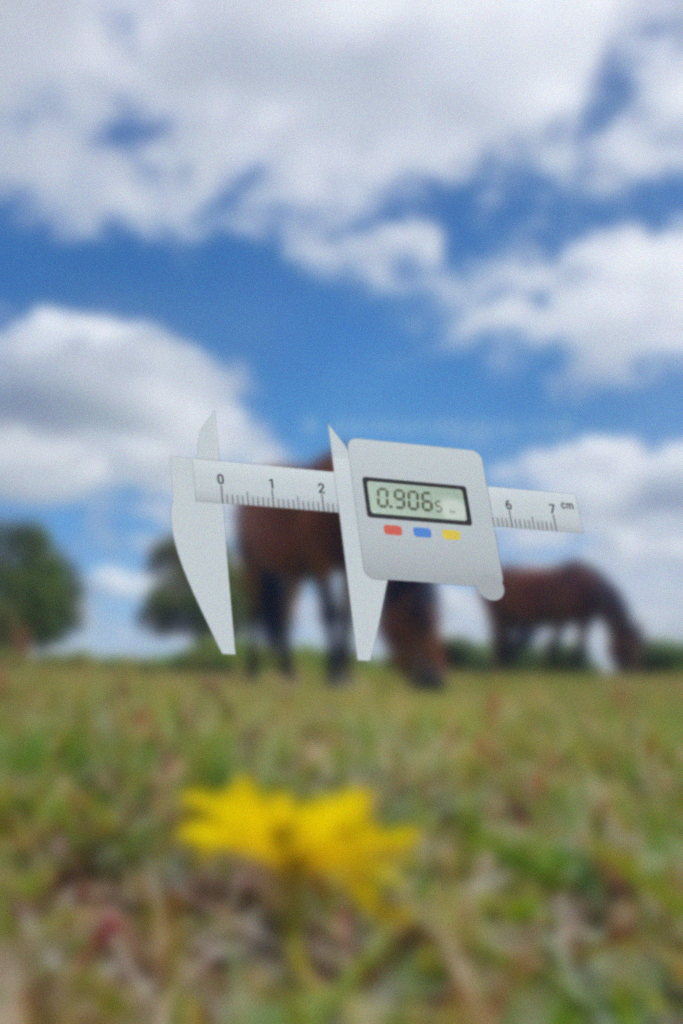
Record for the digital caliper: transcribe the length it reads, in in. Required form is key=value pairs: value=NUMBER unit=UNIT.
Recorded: value=0.9065 unit=in
